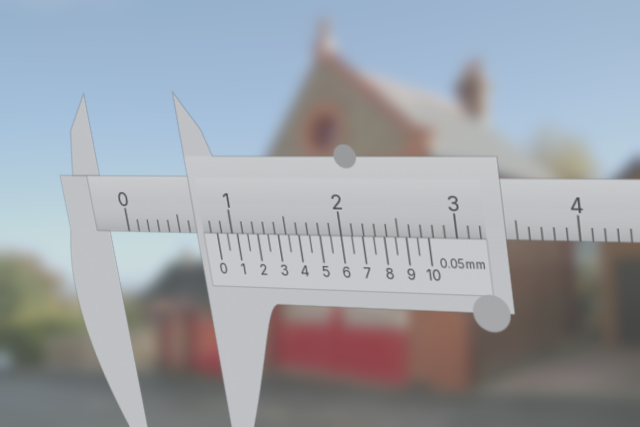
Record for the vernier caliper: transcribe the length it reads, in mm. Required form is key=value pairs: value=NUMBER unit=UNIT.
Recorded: value=8.6 unit=mm
